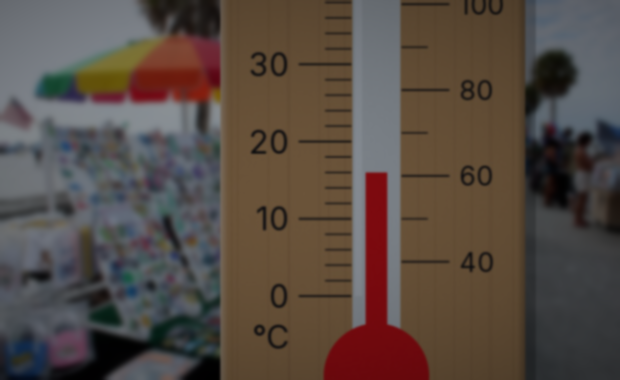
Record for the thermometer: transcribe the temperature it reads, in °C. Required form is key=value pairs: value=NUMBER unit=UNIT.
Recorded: value=16 unit=°C
